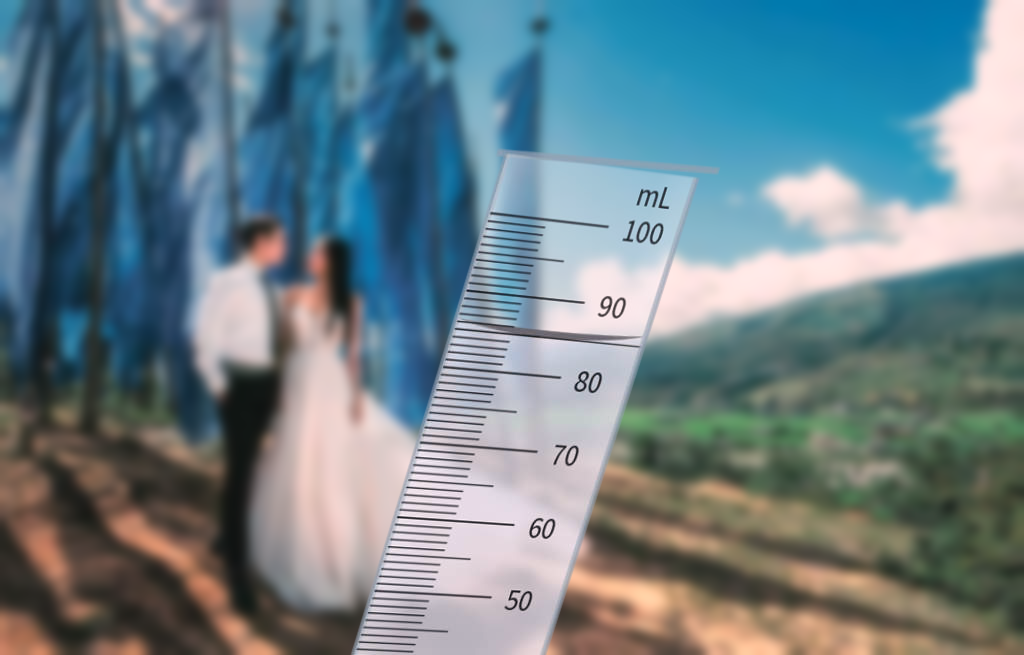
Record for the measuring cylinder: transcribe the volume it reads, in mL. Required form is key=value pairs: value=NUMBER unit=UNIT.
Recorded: value=85 unit=mL
